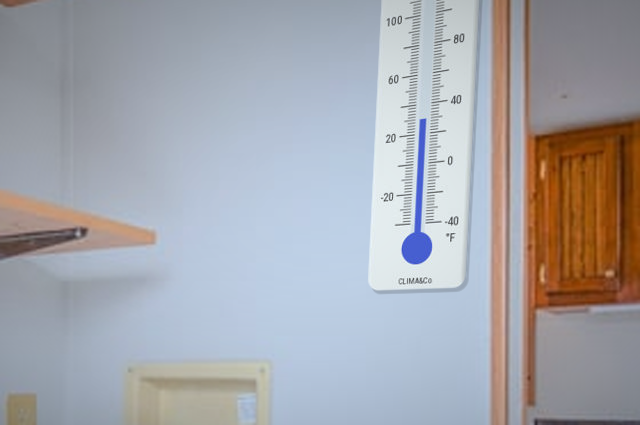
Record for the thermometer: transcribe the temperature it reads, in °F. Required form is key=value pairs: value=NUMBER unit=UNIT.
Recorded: value=30 unit=°F
